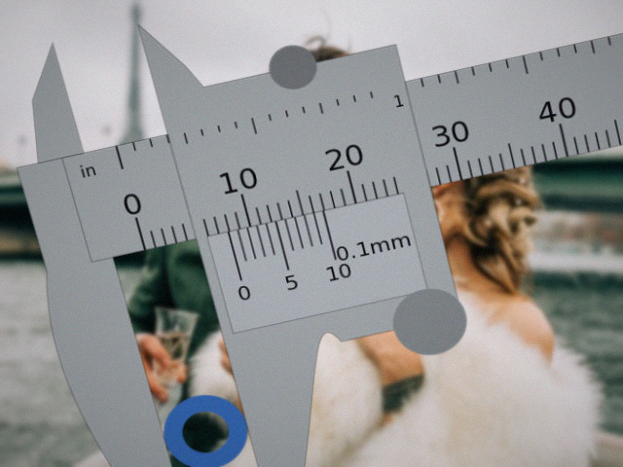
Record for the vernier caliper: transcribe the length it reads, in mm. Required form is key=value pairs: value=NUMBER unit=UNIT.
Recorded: value=7.9 unit=mm
